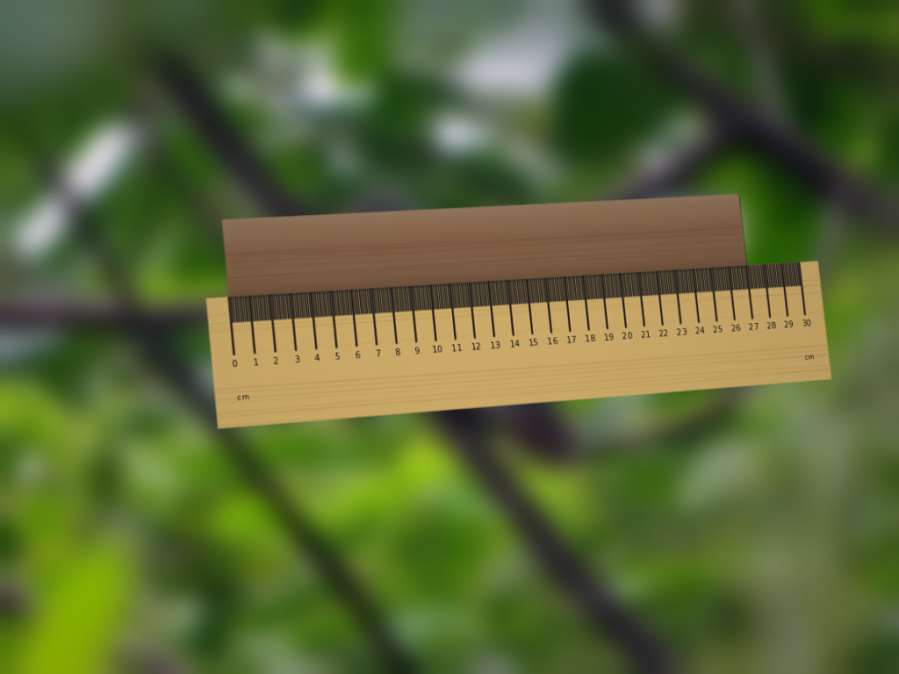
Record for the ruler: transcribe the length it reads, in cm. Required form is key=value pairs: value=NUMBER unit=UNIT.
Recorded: value=27 unit=cm
